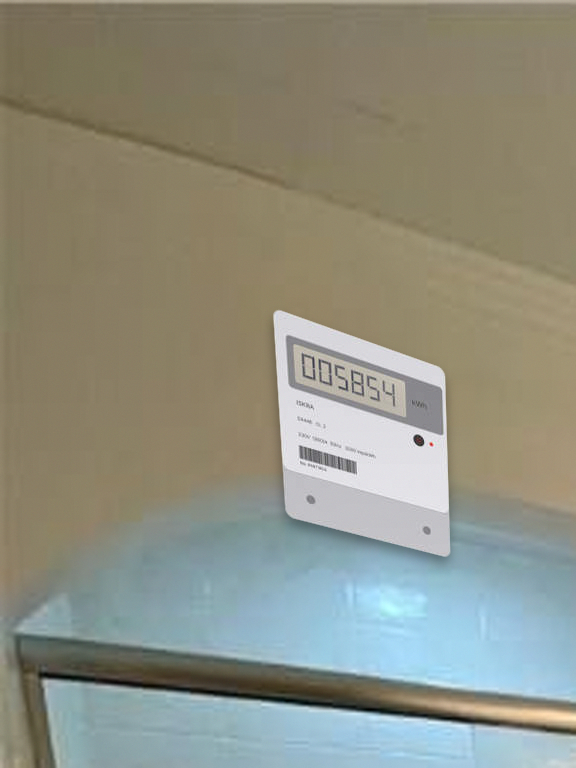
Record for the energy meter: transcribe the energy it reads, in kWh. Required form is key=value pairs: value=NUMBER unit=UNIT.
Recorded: value=5854 unit=kWh
